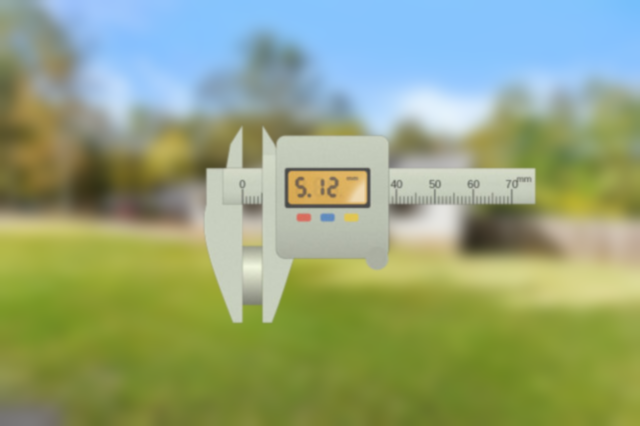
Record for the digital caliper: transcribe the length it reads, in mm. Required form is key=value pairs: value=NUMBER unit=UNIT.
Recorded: value=5.12 unit=mm
